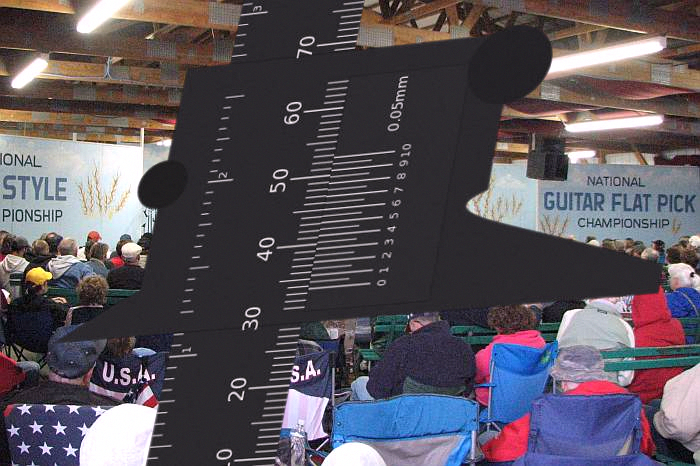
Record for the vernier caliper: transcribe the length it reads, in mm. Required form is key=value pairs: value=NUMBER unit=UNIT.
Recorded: value=33.6 unit=mm
